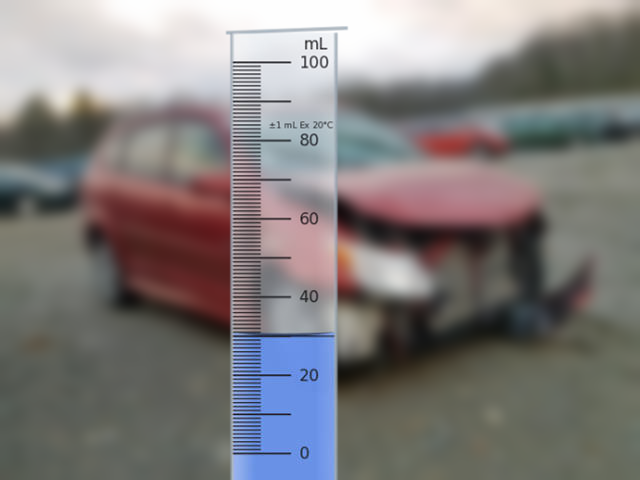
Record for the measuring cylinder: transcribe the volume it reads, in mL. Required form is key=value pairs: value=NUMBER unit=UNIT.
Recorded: value=30 unit=mL
